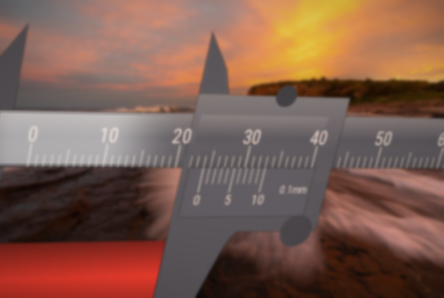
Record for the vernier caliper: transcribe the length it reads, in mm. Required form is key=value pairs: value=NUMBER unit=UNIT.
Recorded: value=24.0 unit=mm
